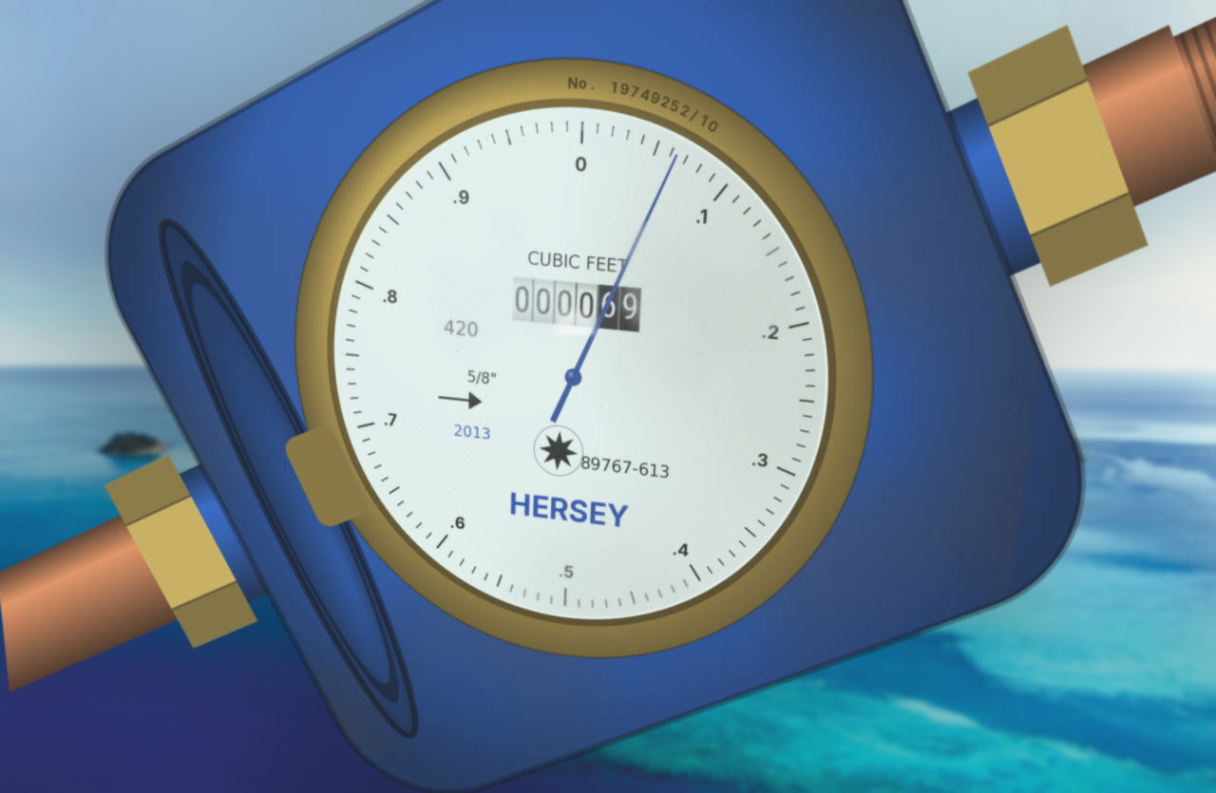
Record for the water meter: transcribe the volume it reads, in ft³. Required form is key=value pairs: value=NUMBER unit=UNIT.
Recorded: value=69.06 unit=ft³
